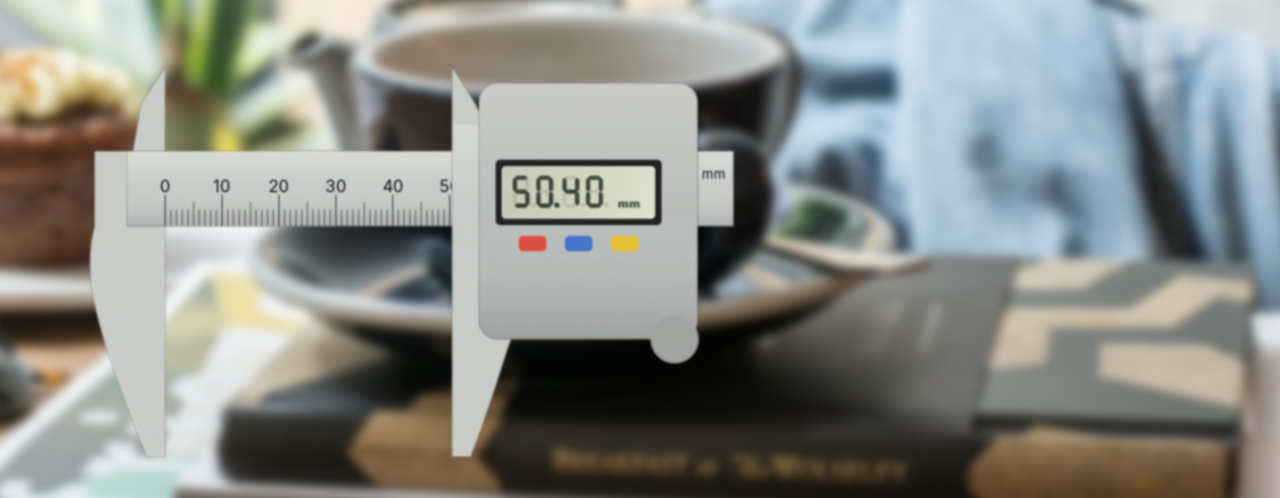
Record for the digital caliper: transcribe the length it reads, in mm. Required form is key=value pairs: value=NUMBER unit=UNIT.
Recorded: value=50.40 unit=mm
